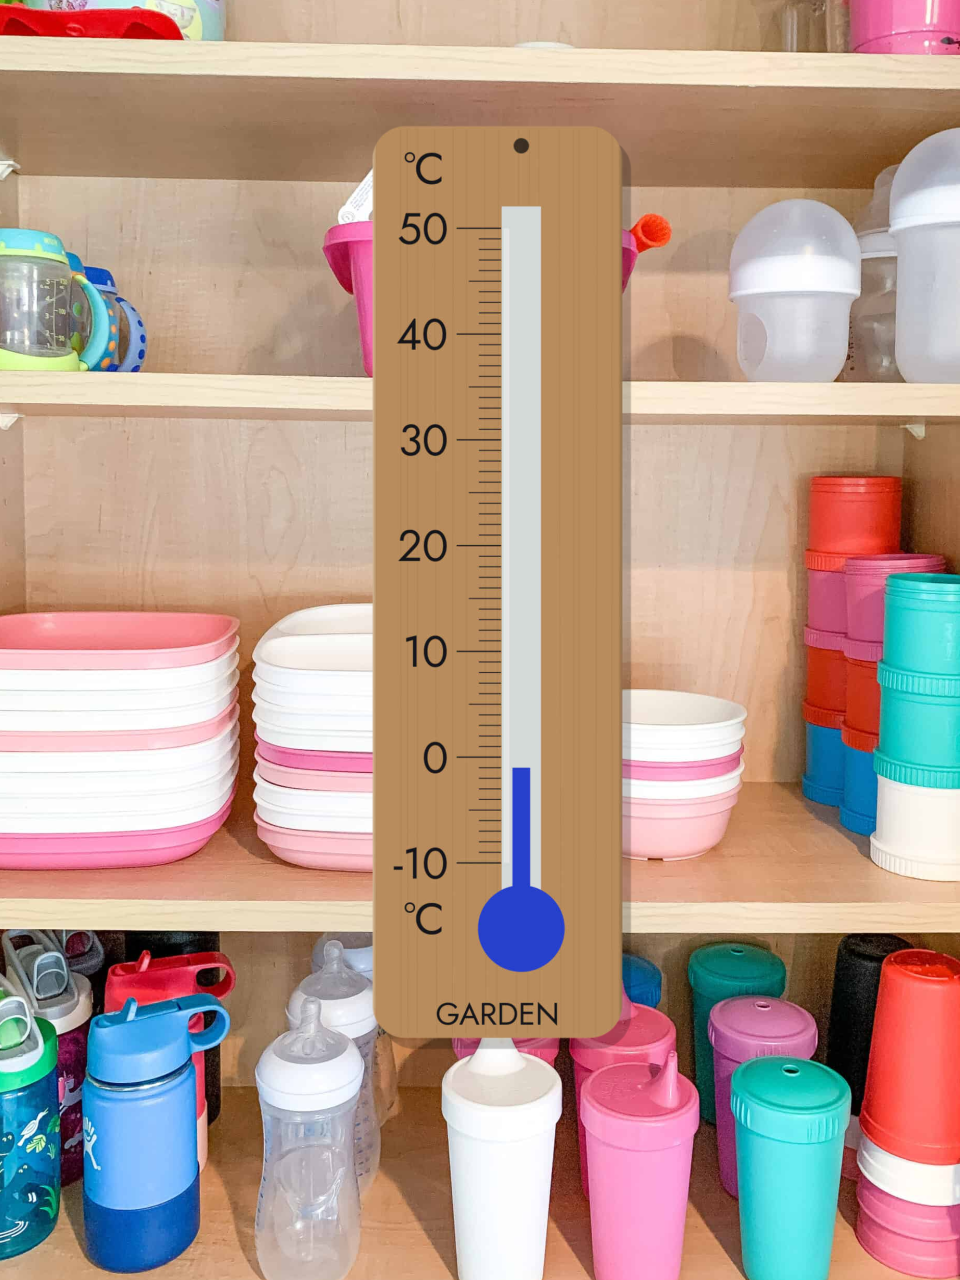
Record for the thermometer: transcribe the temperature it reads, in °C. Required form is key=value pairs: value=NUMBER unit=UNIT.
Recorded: value=-1 unit=°C
